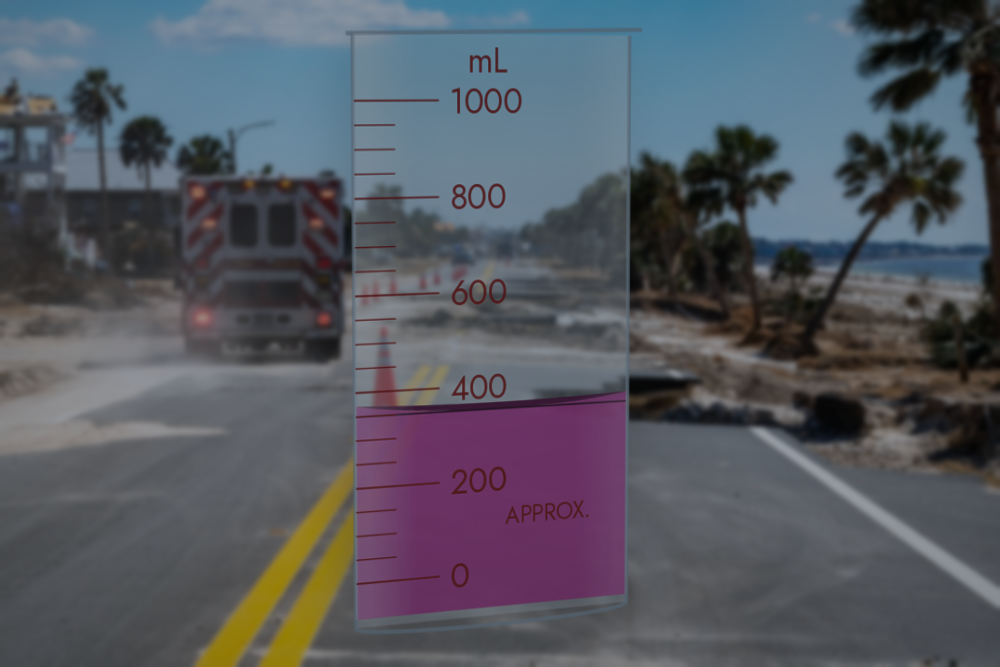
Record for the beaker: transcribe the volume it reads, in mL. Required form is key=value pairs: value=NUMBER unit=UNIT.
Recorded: value=350 unit=mL
